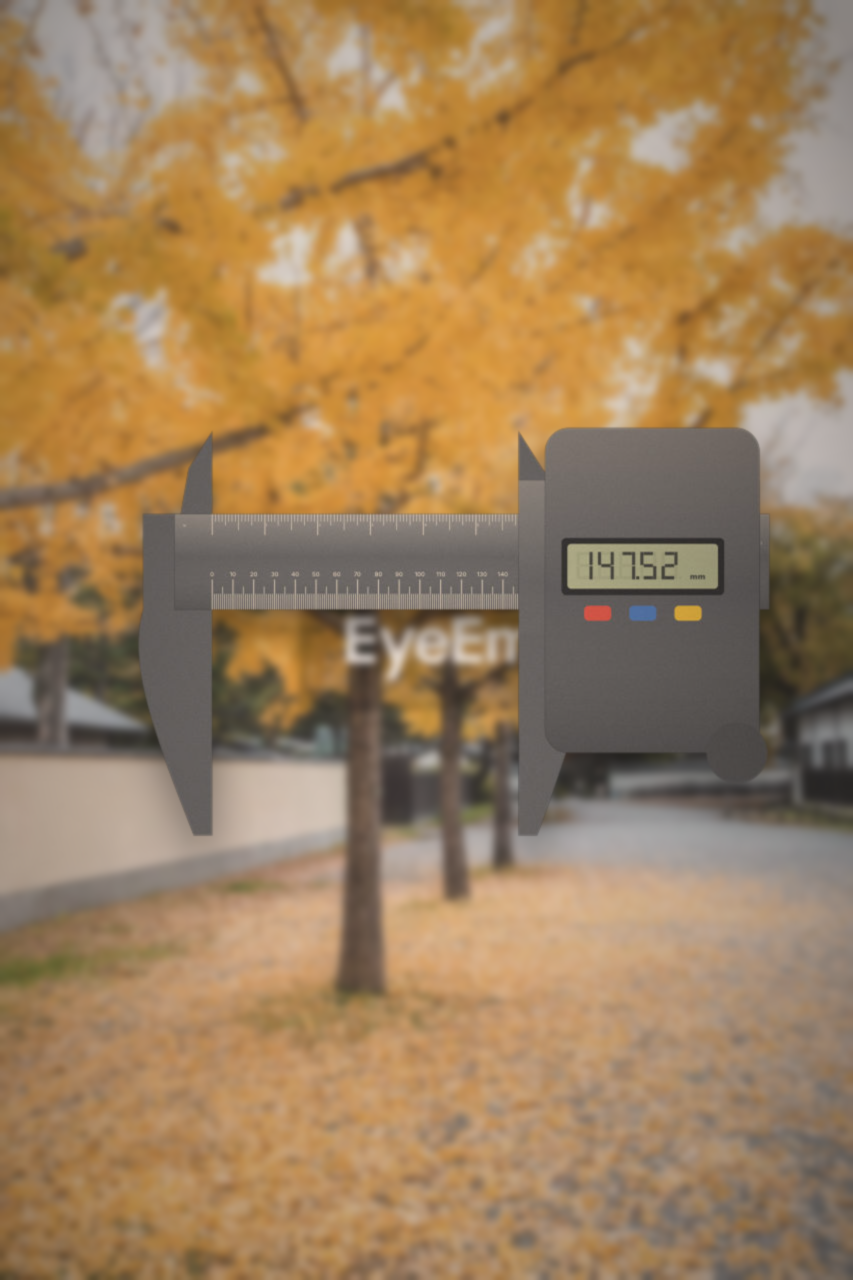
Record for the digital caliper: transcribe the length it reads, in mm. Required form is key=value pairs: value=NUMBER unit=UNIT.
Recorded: value=147.52 unit=mm
